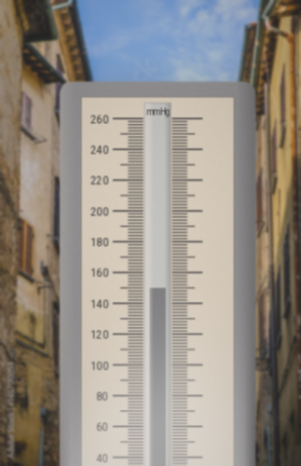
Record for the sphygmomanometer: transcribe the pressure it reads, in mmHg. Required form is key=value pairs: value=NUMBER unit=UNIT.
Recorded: value=150 unit=mmHg
